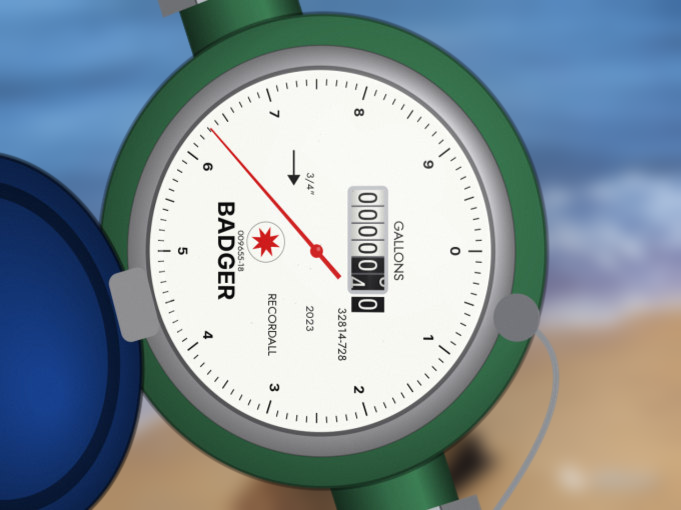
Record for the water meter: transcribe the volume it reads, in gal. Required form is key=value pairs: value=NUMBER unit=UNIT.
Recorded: value=36.3 unit=gal
